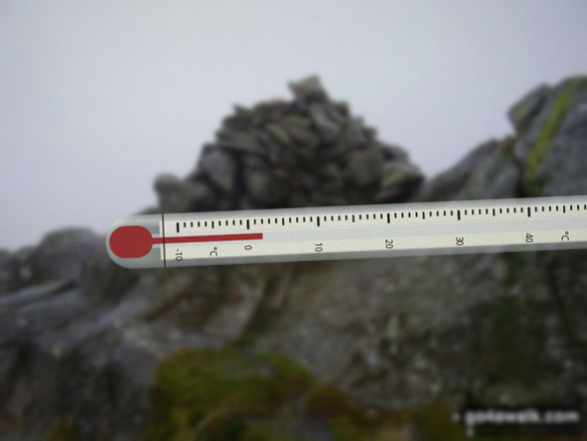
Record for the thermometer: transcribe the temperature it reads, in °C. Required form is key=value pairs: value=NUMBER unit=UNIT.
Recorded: value=2 unit=°C
